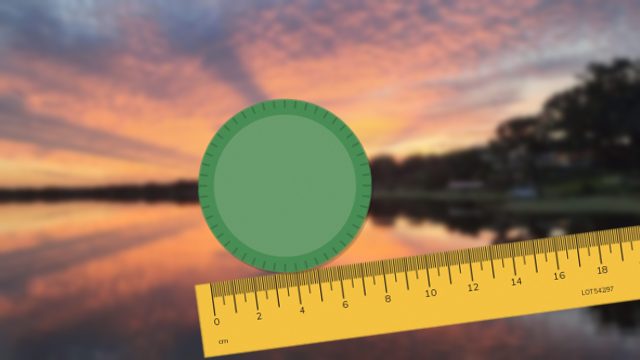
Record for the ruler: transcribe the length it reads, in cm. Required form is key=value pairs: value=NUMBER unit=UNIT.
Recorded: value=8 unit=cm
